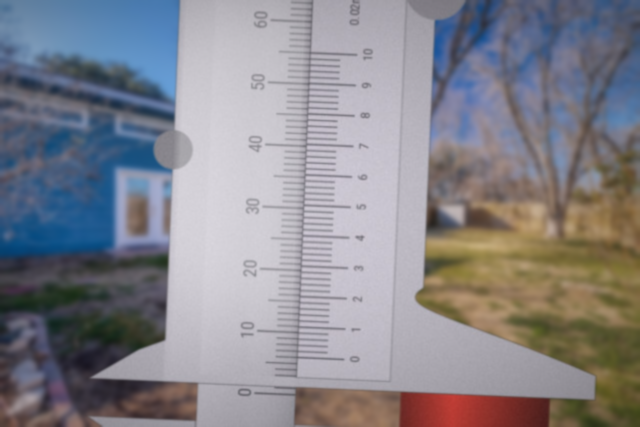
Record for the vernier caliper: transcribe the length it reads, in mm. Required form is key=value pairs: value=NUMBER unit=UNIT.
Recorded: value=6.0 unit=mm
